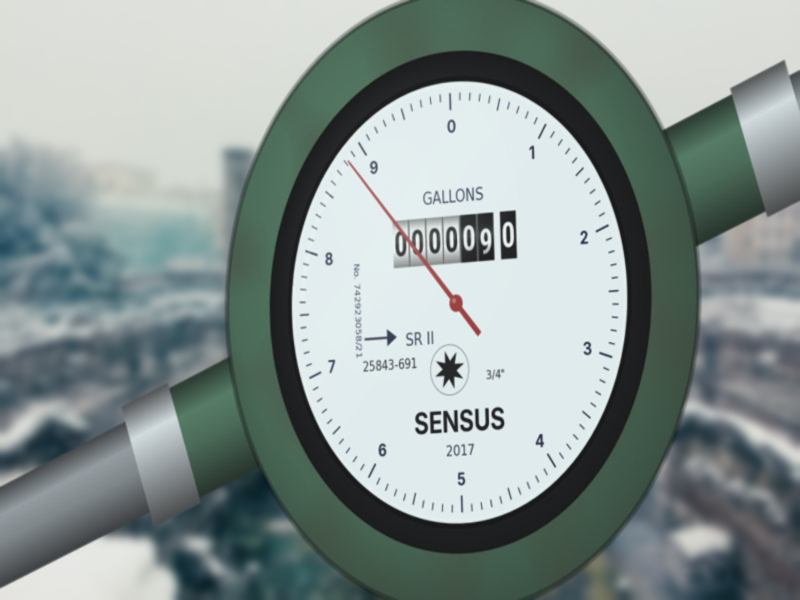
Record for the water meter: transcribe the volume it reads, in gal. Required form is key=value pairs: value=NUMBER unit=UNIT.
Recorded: value=88.8 unit=gal
